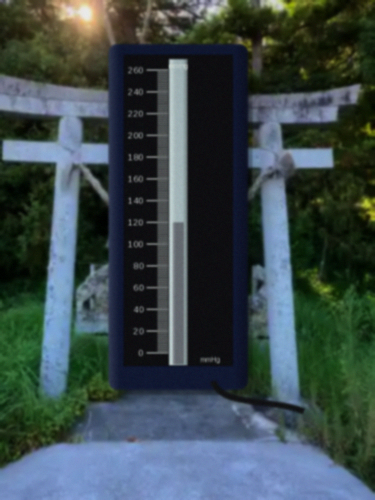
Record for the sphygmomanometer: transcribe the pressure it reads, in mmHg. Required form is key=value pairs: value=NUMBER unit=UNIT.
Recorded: value=120 unit=mmHg
